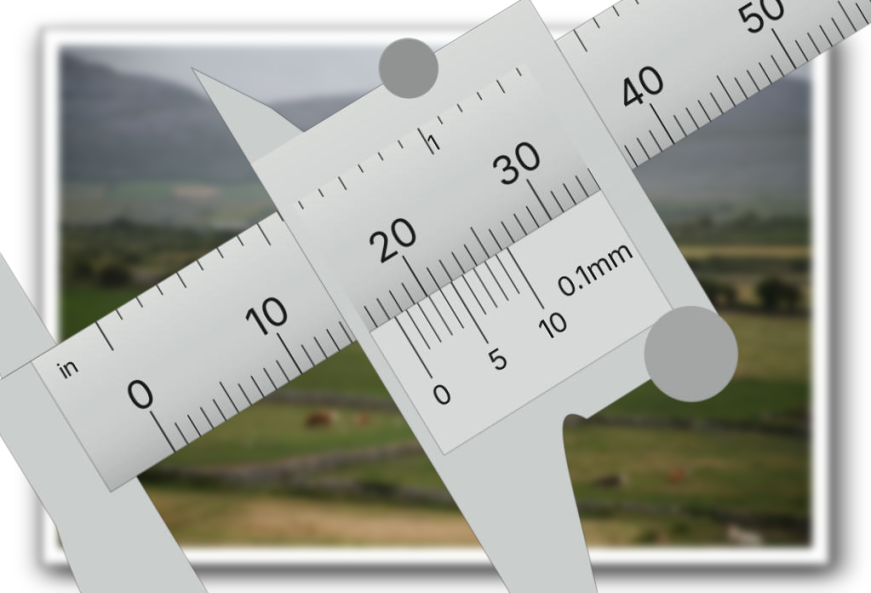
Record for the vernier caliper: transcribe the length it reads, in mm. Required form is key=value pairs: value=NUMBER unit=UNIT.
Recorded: value=17.4 unit=mm
